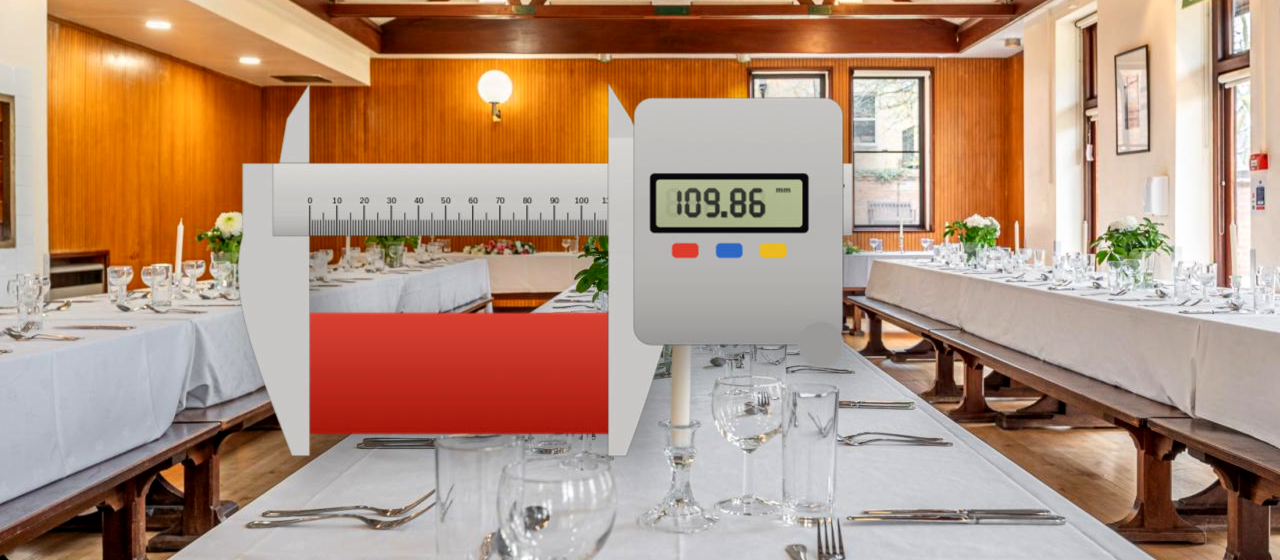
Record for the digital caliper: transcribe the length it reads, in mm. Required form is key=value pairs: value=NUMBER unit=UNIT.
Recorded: value=109.86 unit=mm
